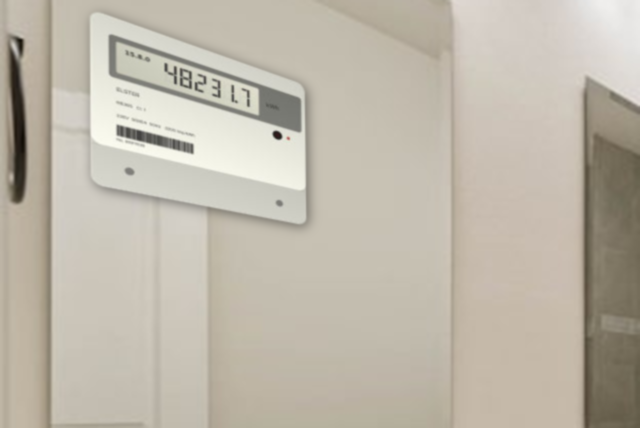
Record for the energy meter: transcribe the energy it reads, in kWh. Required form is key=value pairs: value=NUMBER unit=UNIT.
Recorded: value=48231.7 unit=kWh
